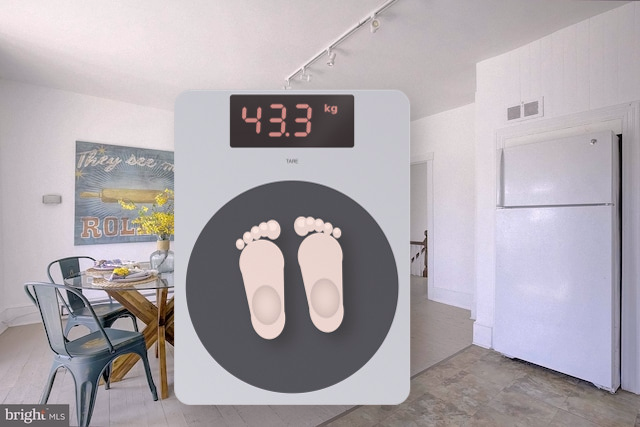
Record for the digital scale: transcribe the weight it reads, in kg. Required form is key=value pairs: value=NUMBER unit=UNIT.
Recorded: value=43.3 unit=kg
